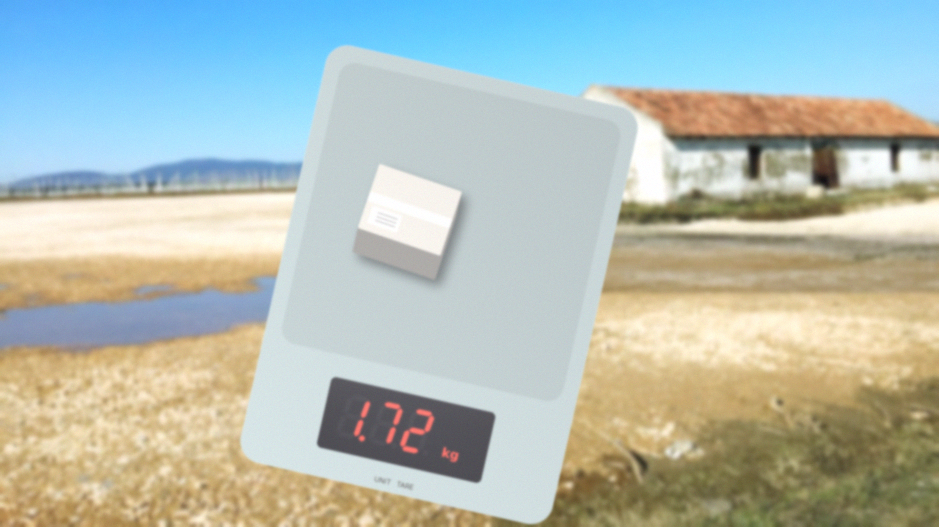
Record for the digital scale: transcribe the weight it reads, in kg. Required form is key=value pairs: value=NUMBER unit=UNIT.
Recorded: value=1.72 unit=kg
